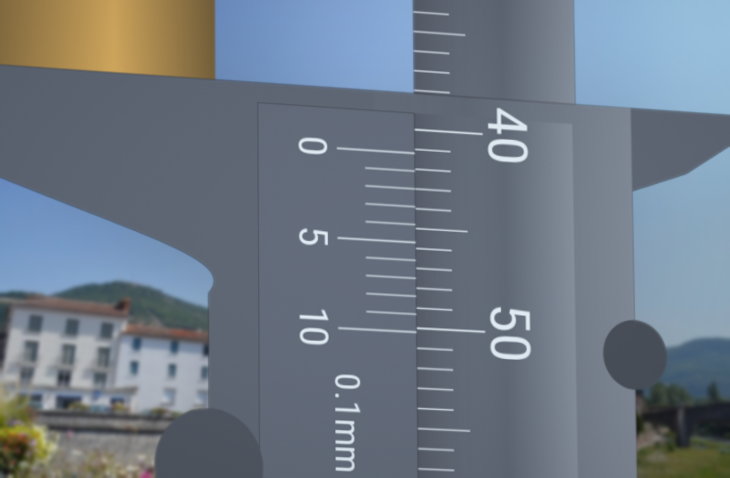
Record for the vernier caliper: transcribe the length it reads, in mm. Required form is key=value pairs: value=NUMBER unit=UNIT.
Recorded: value=41.2 unit=mm
